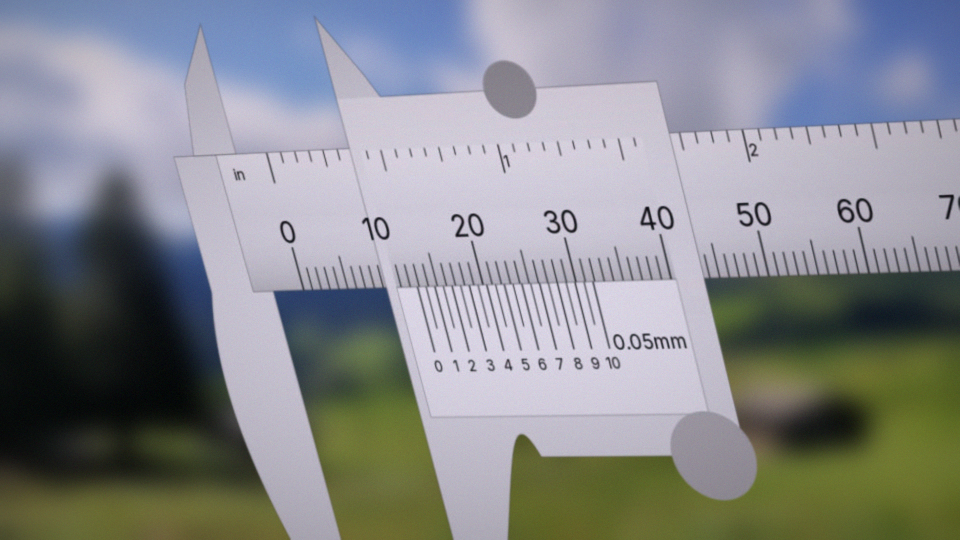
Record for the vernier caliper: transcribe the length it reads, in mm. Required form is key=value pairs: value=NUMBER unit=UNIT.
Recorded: value=12.8 unit=mm
